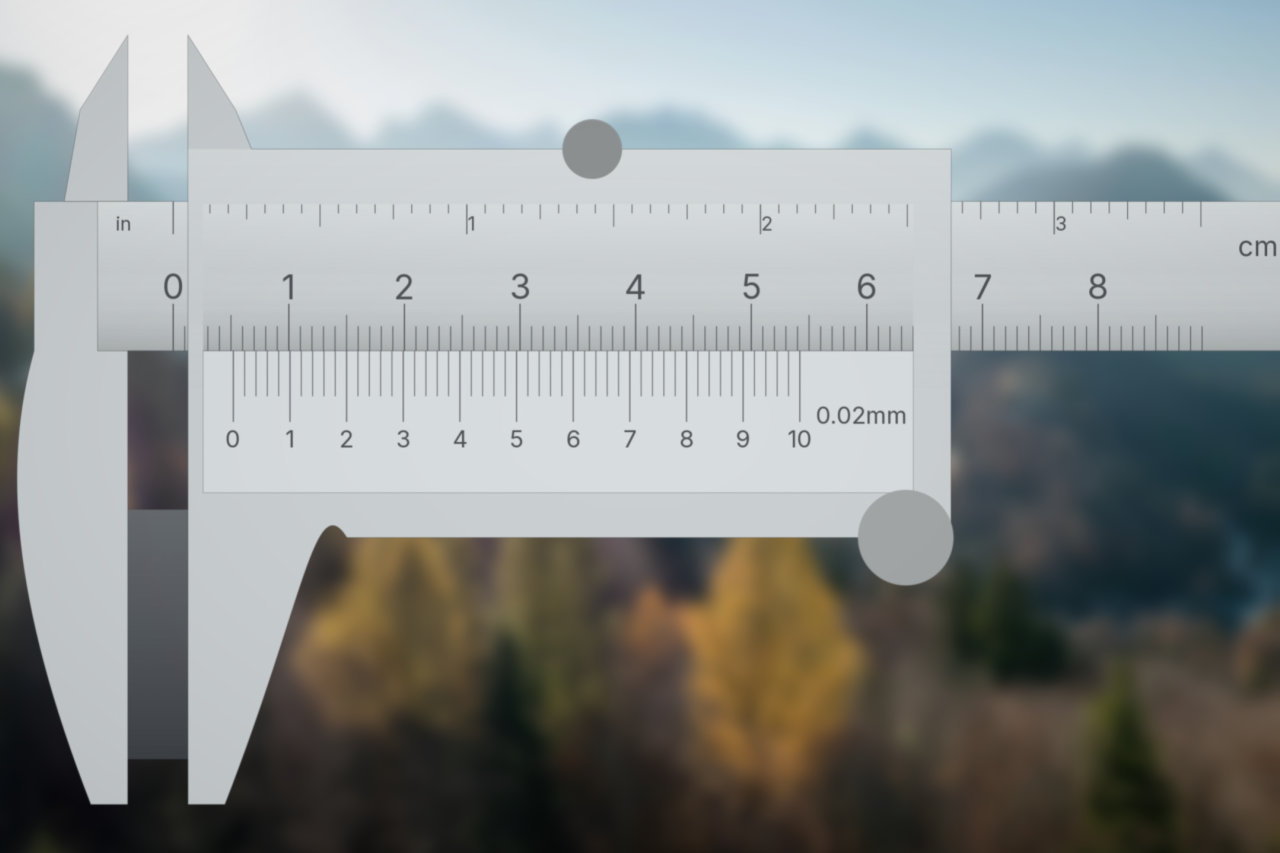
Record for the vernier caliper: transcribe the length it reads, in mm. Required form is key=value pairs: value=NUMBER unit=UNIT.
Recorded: value=5.2 unit=mm
